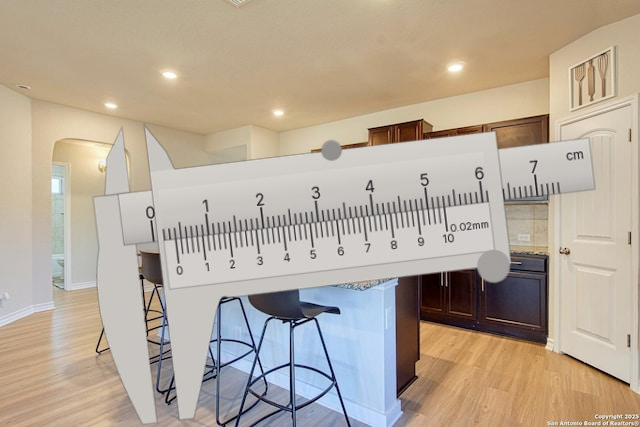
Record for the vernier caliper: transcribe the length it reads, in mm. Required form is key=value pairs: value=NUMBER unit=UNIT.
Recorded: value=4.0 unit=mm
